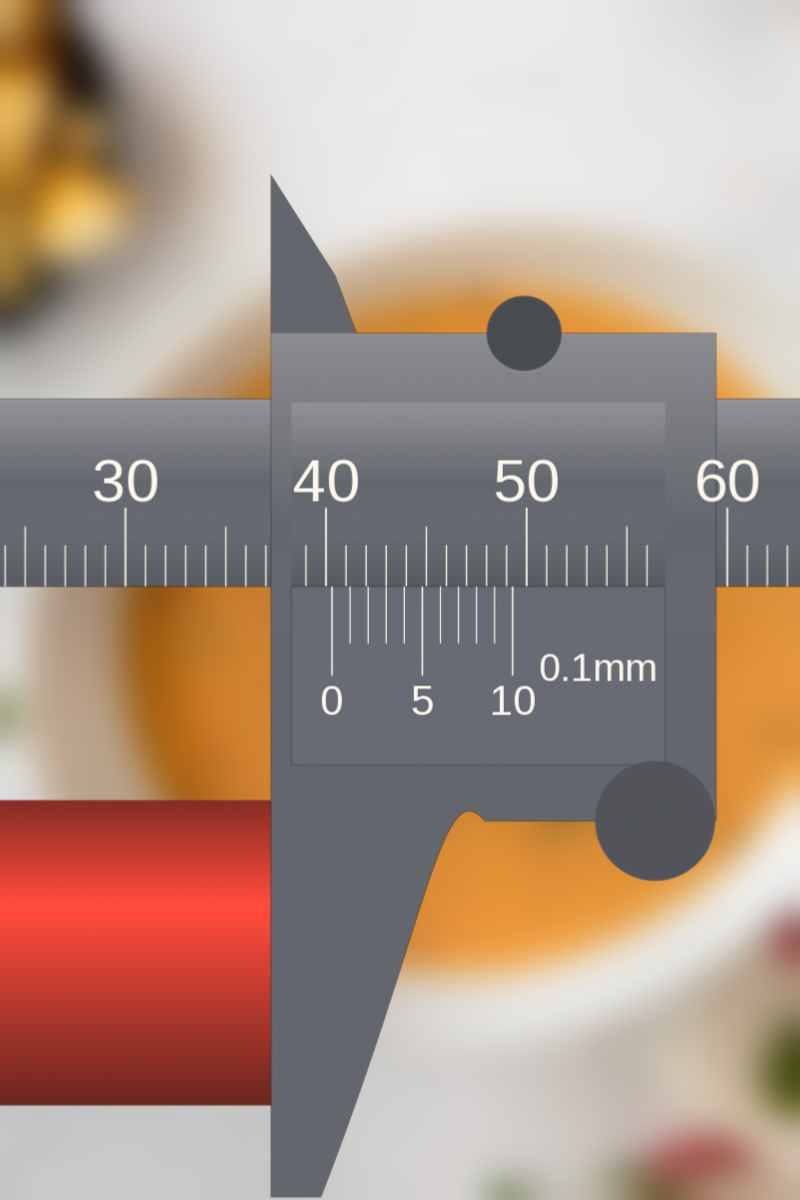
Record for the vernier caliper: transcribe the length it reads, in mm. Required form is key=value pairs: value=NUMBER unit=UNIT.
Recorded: value=40.3 unit=mm
